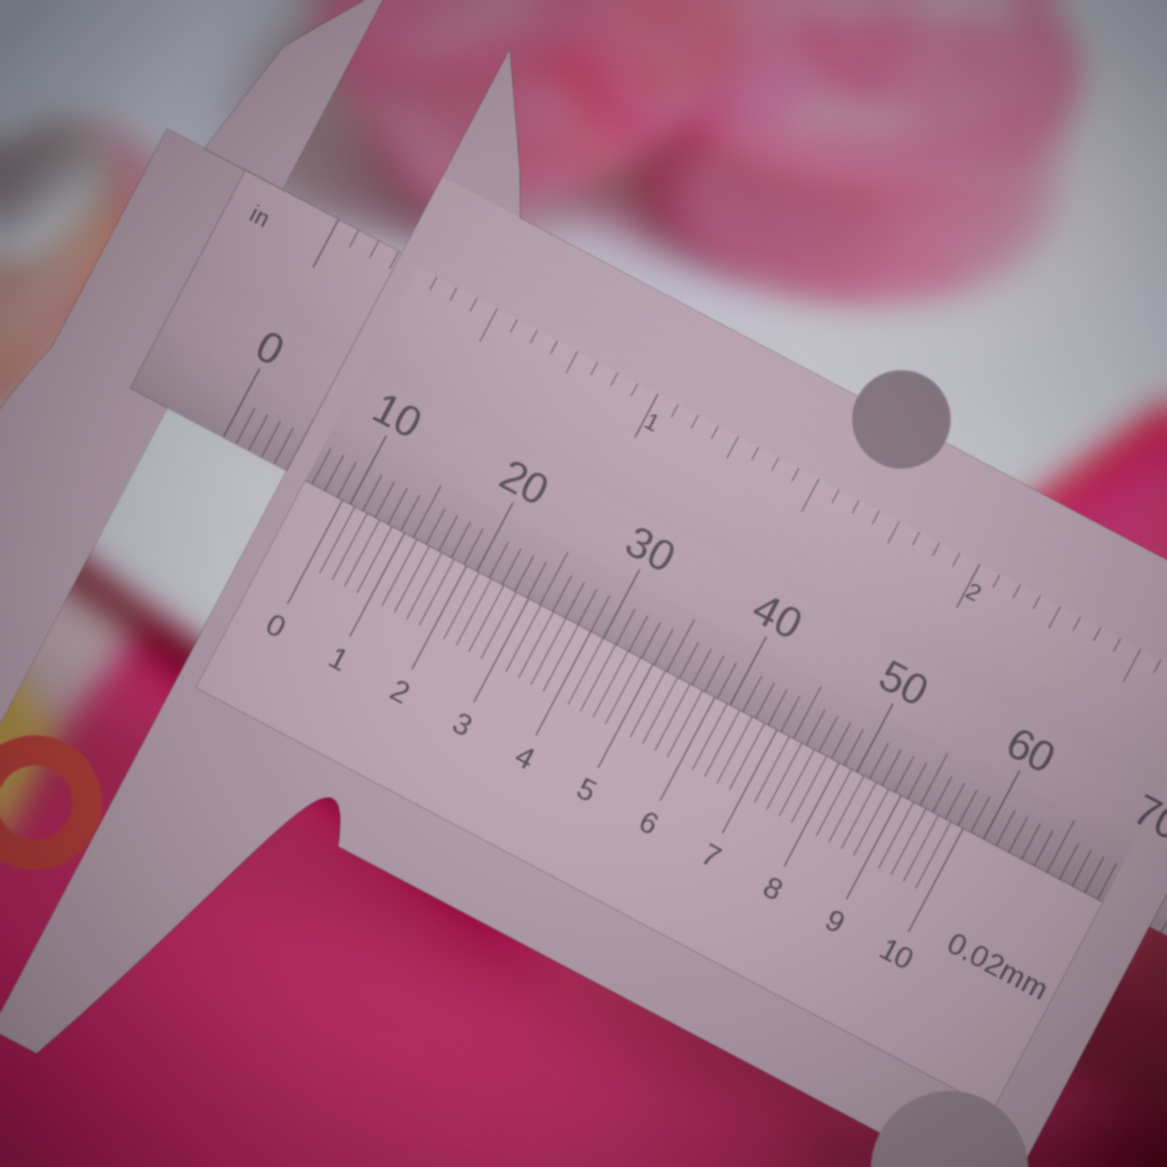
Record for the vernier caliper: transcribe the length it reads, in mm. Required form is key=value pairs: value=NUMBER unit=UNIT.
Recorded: value=9.4 unit=mm
